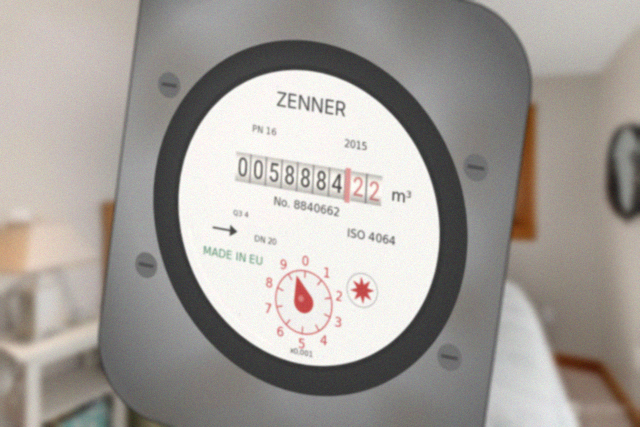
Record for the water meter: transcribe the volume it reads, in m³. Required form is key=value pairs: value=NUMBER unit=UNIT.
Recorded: value=58884.219 unit=m³
